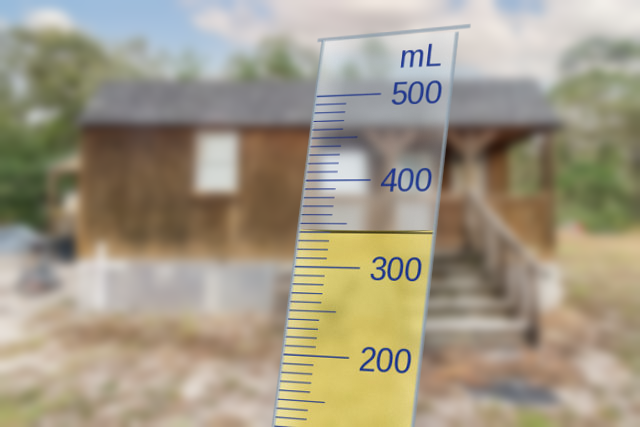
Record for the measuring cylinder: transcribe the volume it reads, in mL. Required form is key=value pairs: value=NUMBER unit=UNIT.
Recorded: value=340 unit=mL
